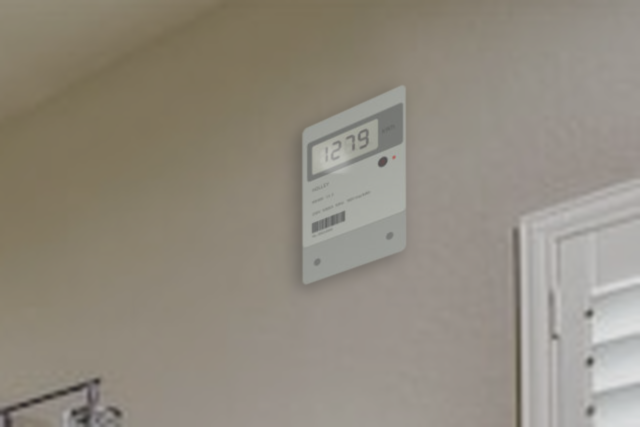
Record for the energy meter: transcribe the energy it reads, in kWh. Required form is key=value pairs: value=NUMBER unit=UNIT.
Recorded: value=1279 unit=kWh
